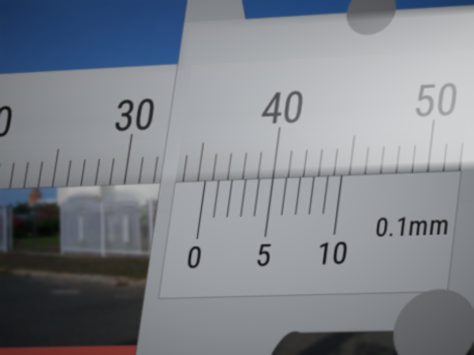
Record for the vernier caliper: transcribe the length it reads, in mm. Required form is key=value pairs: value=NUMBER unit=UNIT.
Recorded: value=35.5 unit=mm
